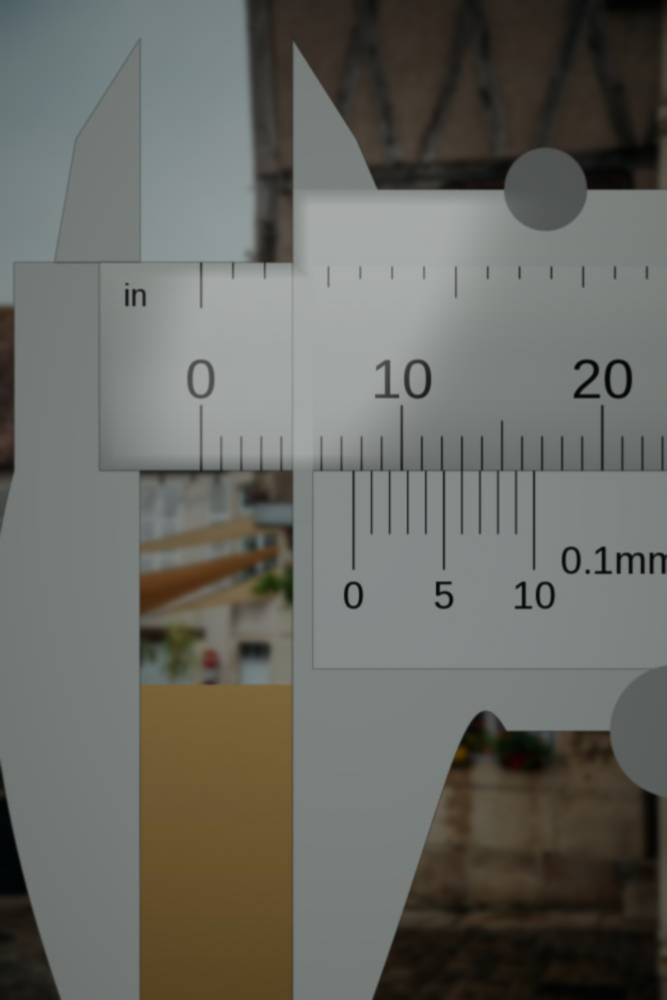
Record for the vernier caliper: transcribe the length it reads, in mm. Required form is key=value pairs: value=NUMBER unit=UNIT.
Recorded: value=7.6 unit=mm
